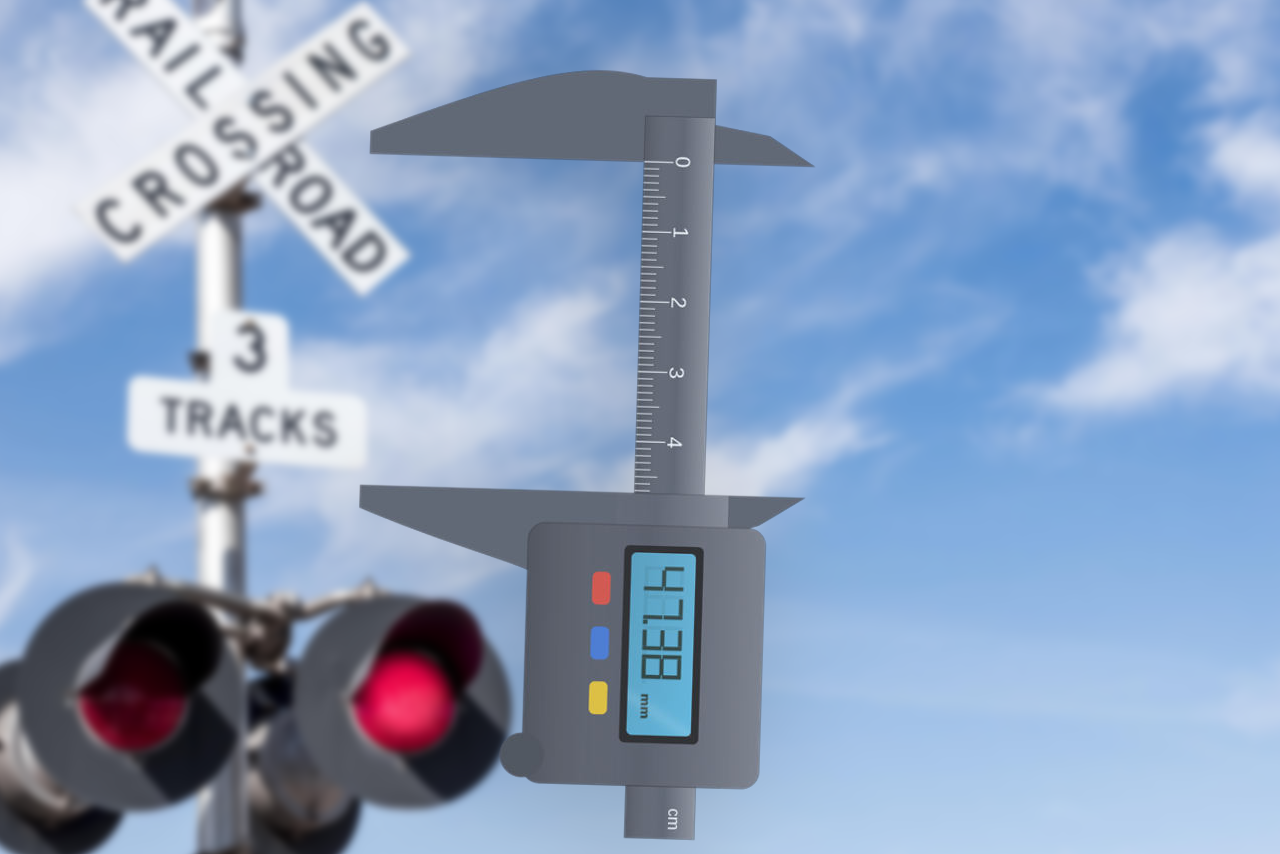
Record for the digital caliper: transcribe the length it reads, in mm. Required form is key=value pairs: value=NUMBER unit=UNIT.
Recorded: value=47.38 unit=mm
